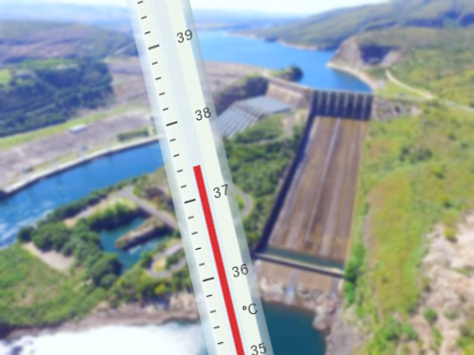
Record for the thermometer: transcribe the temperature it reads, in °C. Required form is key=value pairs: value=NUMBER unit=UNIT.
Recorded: value=37.4 unit=°C
